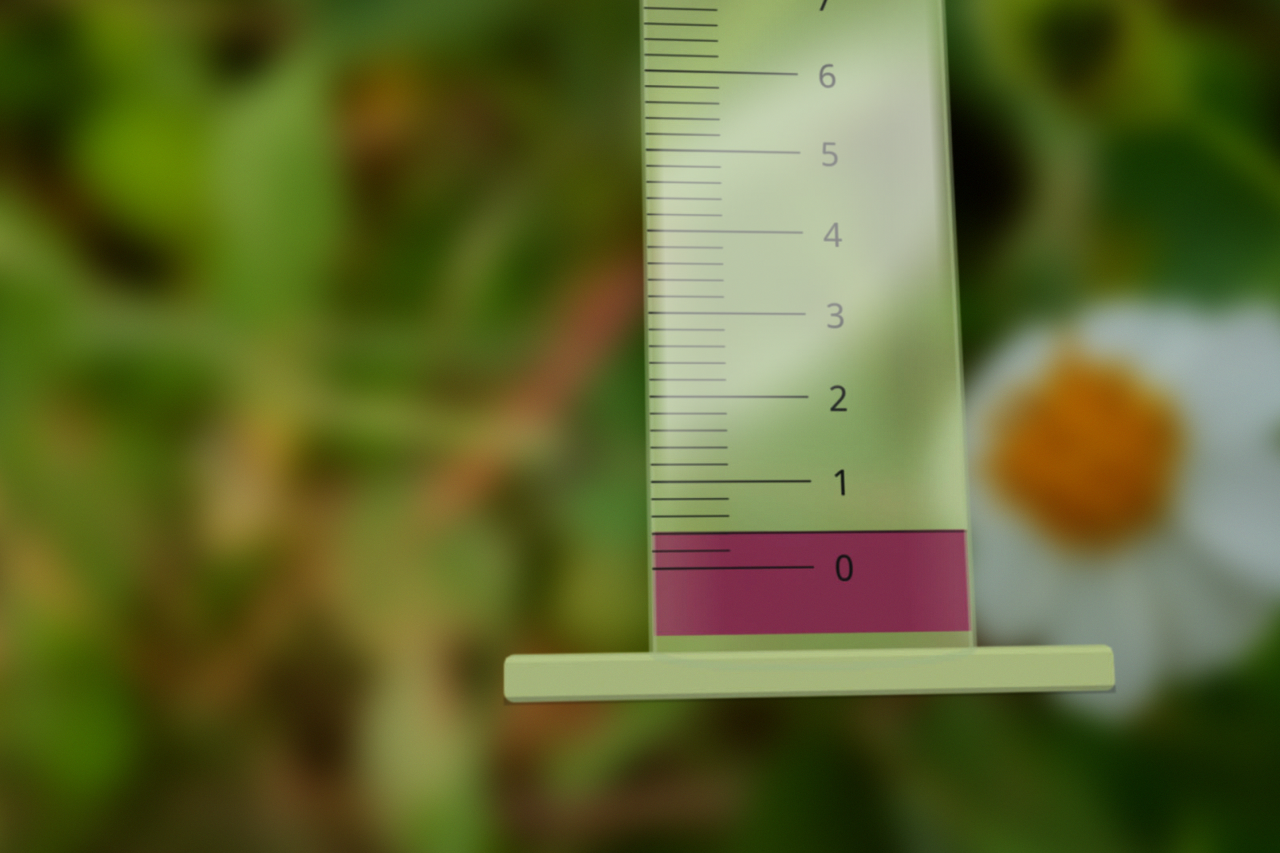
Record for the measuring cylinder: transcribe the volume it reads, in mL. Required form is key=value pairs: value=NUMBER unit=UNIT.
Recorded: value=0.4 unit=mL
